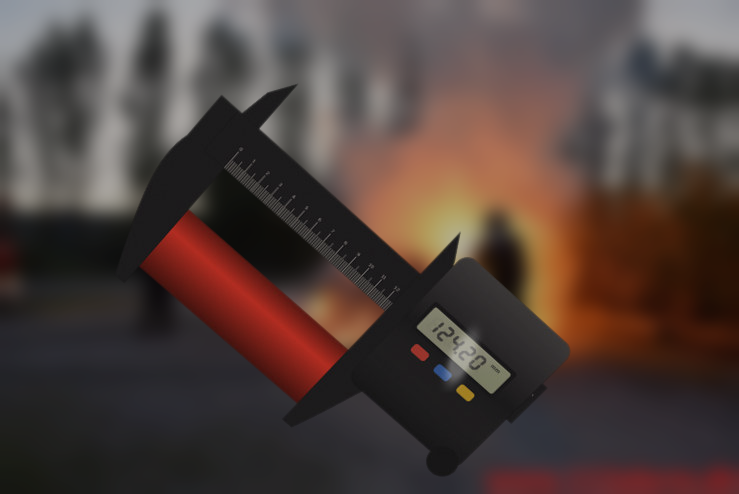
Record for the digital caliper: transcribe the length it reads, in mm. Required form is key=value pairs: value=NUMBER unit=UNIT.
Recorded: value=124.20 unit=mm
